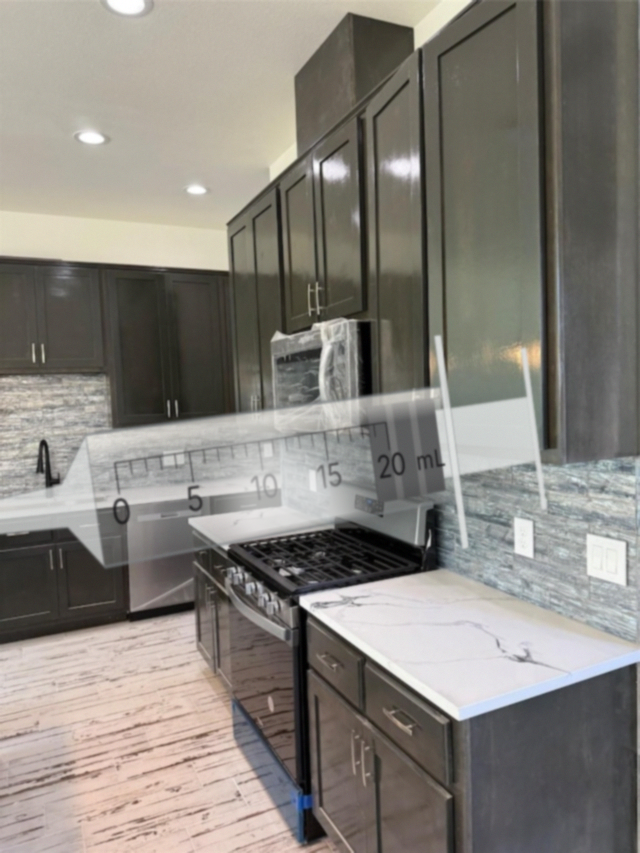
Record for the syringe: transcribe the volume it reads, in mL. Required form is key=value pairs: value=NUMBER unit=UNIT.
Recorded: value=18.5 unit=mL
